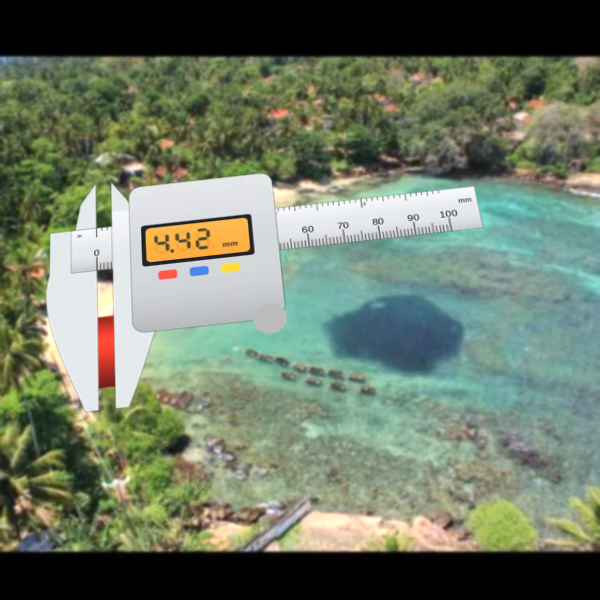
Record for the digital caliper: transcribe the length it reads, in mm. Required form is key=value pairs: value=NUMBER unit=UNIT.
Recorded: value=4.42 unit=mm
